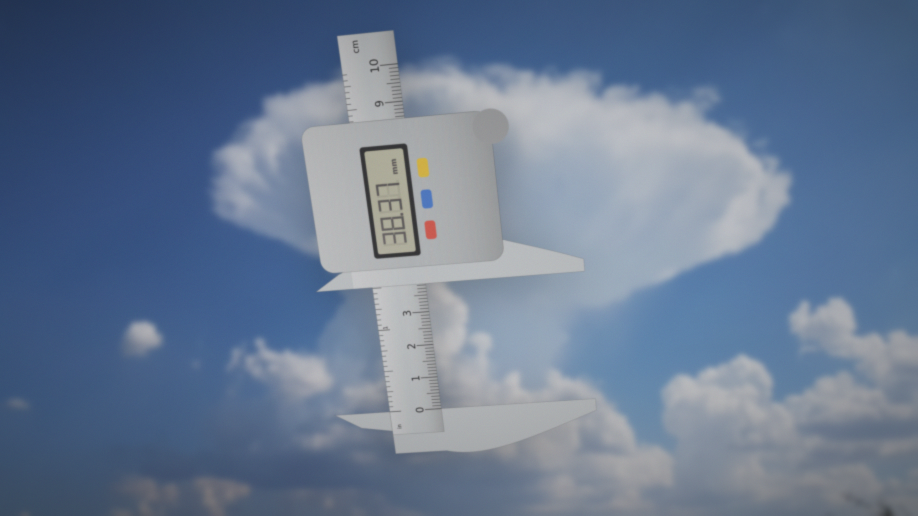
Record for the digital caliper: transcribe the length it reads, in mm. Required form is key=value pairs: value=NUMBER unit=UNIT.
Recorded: value=38.37 unit=mm
